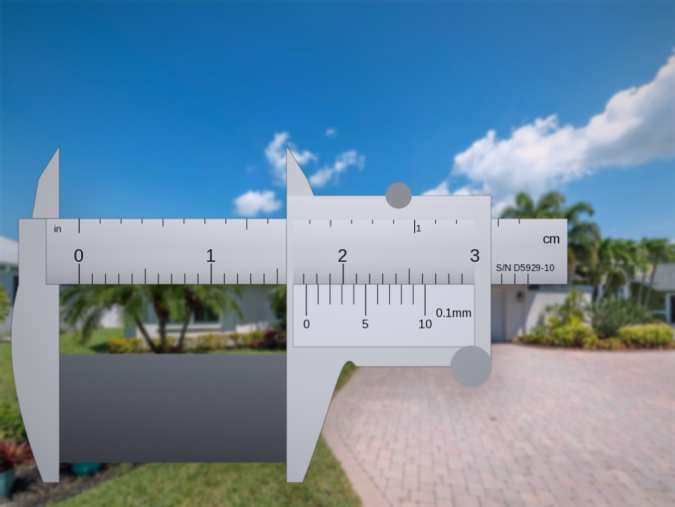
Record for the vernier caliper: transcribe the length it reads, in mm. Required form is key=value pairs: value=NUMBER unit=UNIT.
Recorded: value=17.2 unit=mm
